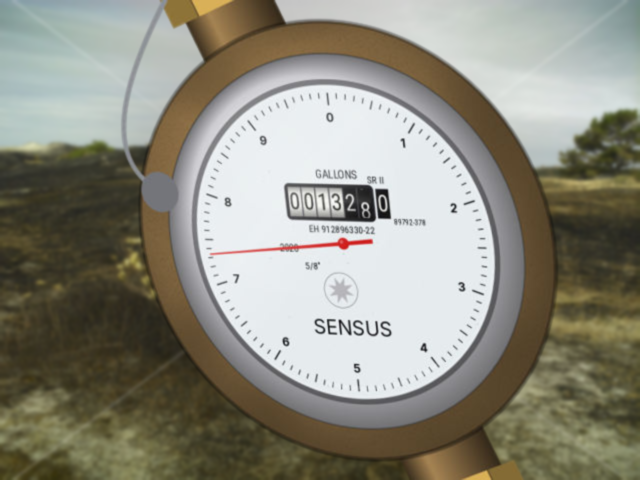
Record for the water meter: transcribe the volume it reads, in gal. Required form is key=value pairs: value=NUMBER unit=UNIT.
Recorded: value=13277.3 unit=gal
